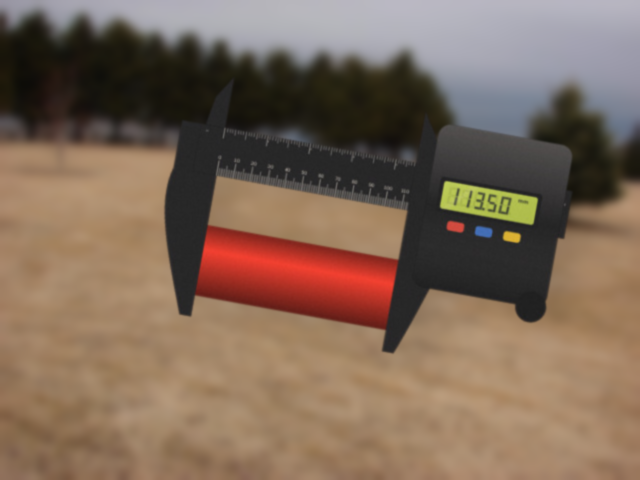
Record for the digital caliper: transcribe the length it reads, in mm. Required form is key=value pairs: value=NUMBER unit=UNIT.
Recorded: value=113.50 unit=mm
